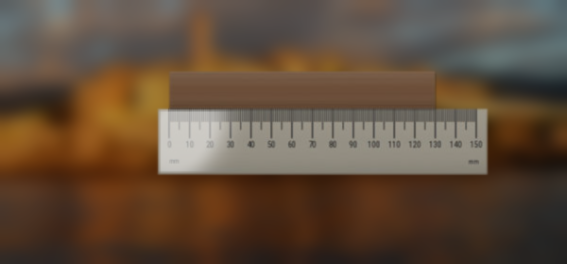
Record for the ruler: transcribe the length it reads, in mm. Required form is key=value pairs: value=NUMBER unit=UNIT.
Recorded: value=130 unit=mm
